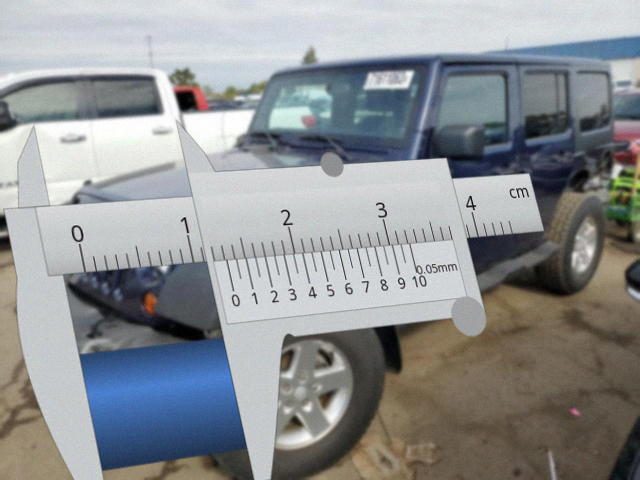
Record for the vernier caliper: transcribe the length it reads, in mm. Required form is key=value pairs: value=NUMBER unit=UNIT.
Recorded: value=13.2 unit=mm
